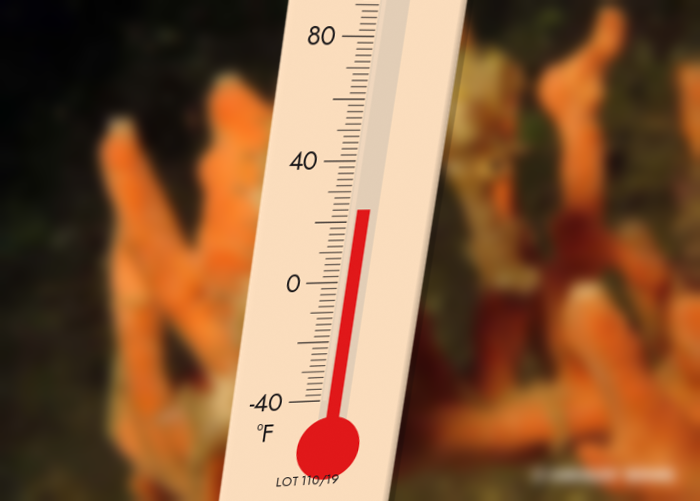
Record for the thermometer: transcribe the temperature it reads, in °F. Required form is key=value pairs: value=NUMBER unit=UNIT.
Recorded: value=24 unit=°F
